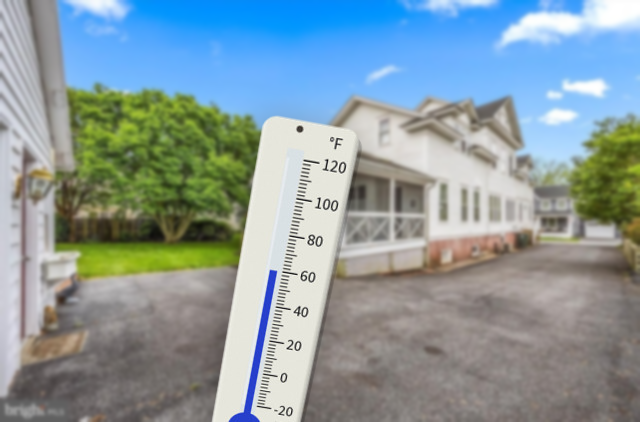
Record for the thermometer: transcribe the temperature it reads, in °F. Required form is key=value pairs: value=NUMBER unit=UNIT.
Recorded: value=60 unit=°F
